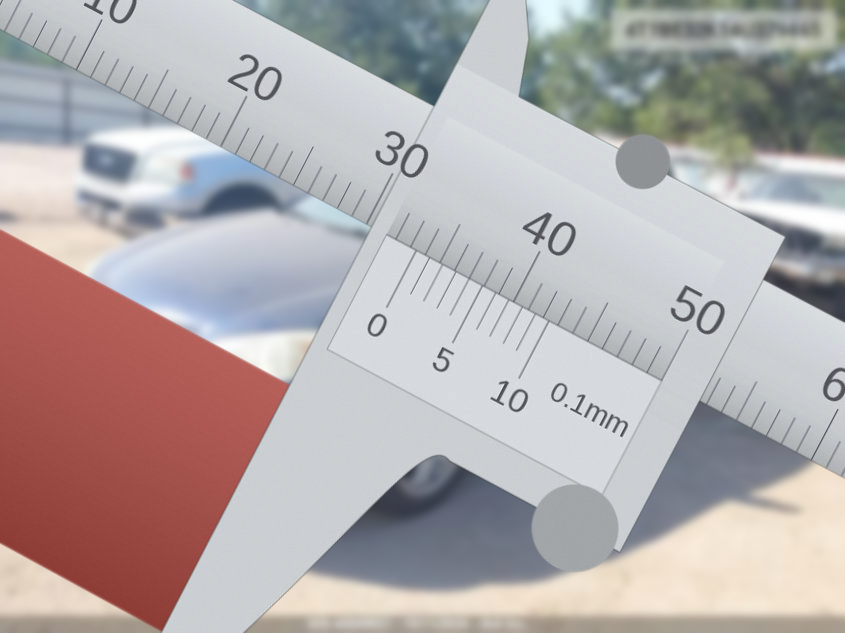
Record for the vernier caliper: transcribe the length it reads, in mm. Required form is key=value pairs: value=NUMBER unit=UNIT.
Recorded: value=33.4 unit=mm
